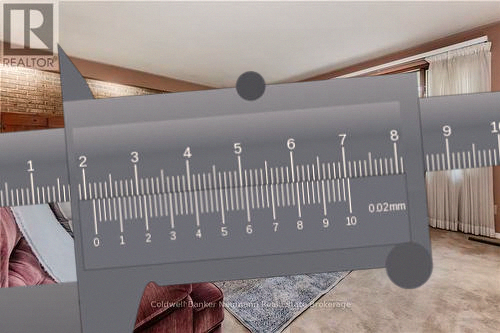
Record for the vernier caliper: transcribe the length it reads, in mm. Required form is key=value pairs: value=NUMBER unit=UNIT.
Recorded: value=21.5 unit=mm
